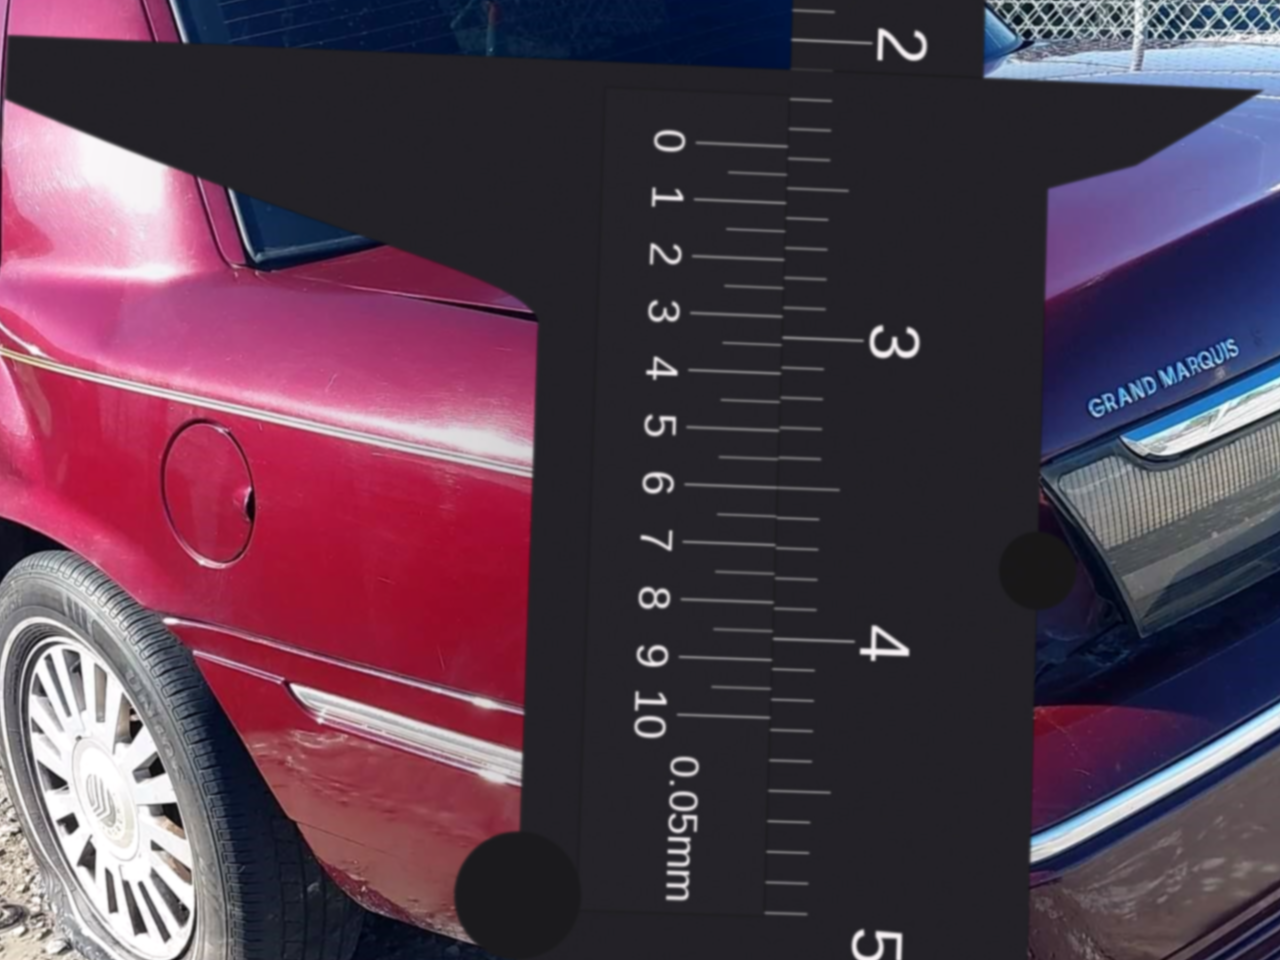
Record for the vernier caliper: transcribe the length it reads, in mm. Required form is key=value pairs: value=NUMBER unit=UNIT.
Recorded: value=23.6 unit=mm
